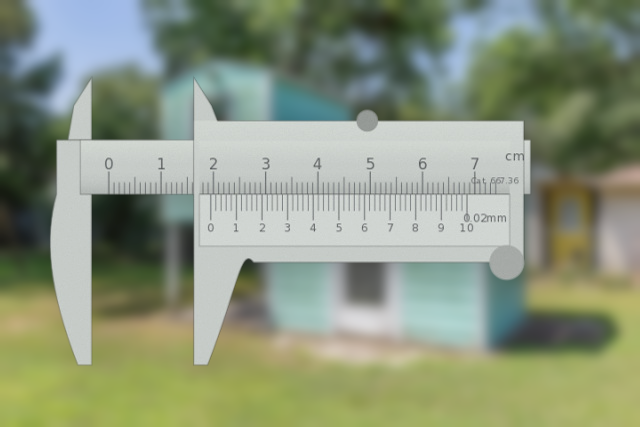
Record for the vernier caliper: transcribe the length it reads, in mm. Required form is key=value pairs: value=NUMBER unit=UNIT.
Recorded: value=19.5 unit=mm
